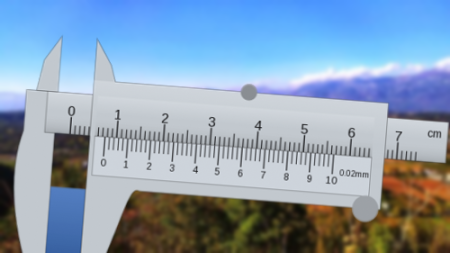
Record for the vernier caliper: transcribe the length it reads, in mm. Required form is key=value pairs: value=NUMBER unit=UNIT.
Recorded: value=7.5 unit=mm
